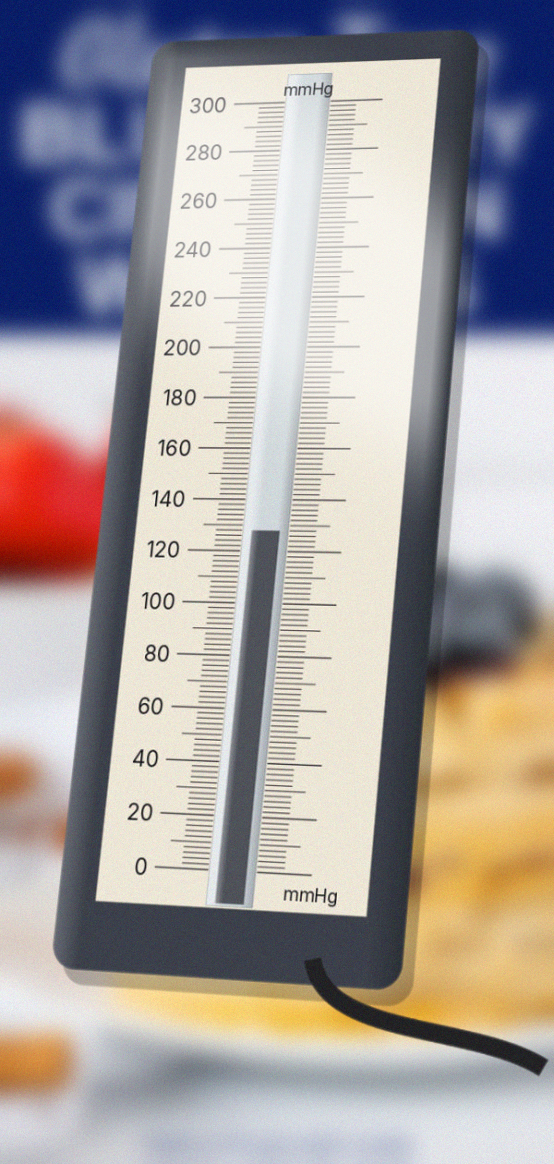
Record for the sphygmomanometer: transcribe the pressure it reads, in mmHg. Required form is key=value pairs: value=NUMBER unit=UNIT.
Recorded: value=128 unit=mmHg
